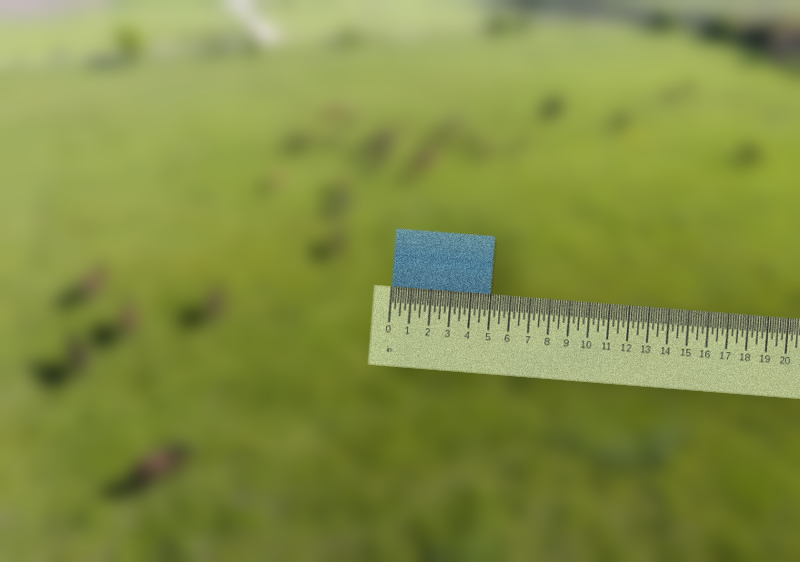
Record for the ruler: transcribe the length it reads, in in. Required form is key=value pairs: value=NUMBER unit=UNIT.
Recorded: value=5 unit=in
